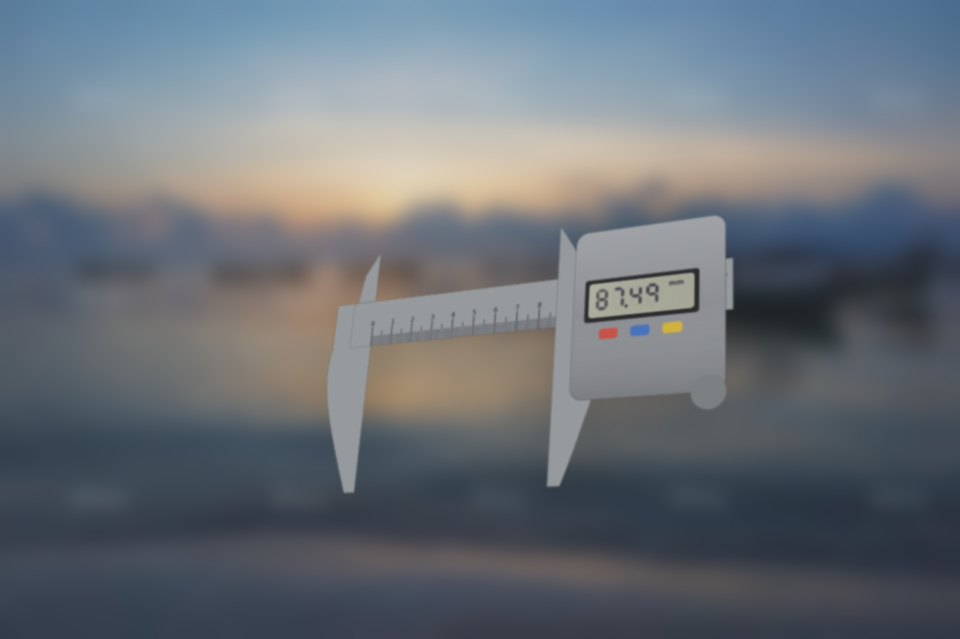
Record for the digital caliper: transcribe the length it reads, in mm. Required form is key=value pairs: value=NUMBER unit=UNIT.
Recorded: value=87.49 unit=mm
